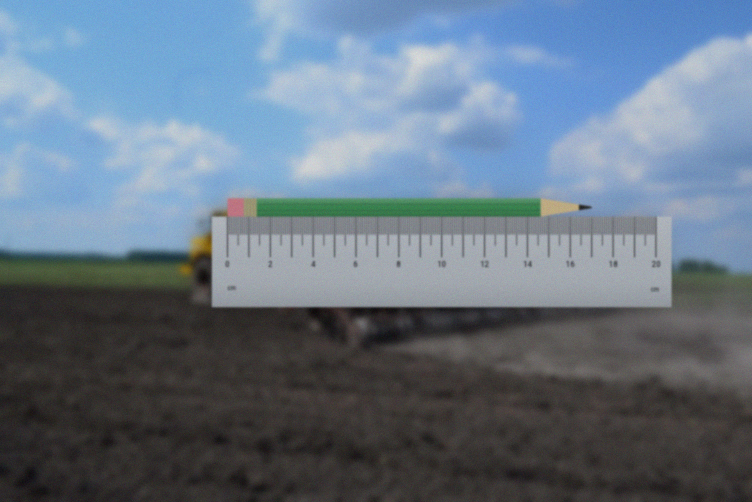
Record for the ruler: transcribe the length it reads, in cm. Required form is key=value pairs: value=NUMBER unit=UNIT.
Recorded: value=17 unit=cm
